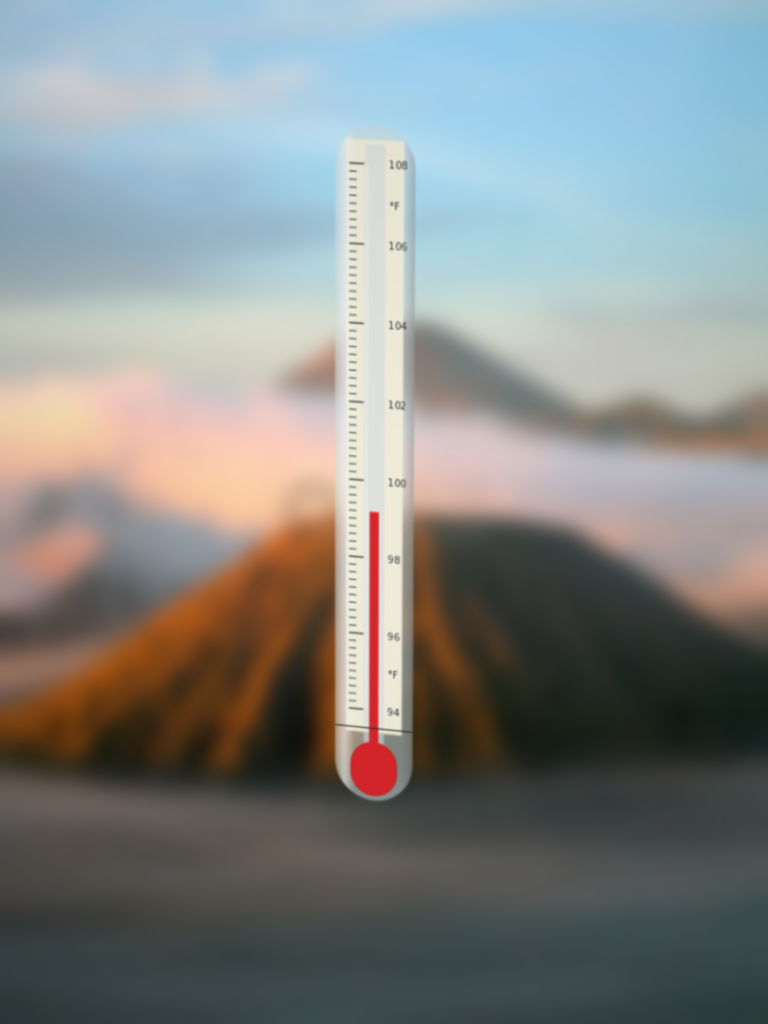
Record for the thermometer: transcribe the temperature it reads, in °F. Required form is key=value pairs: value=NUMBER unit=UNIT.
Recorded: value=99.2 unit=°F
